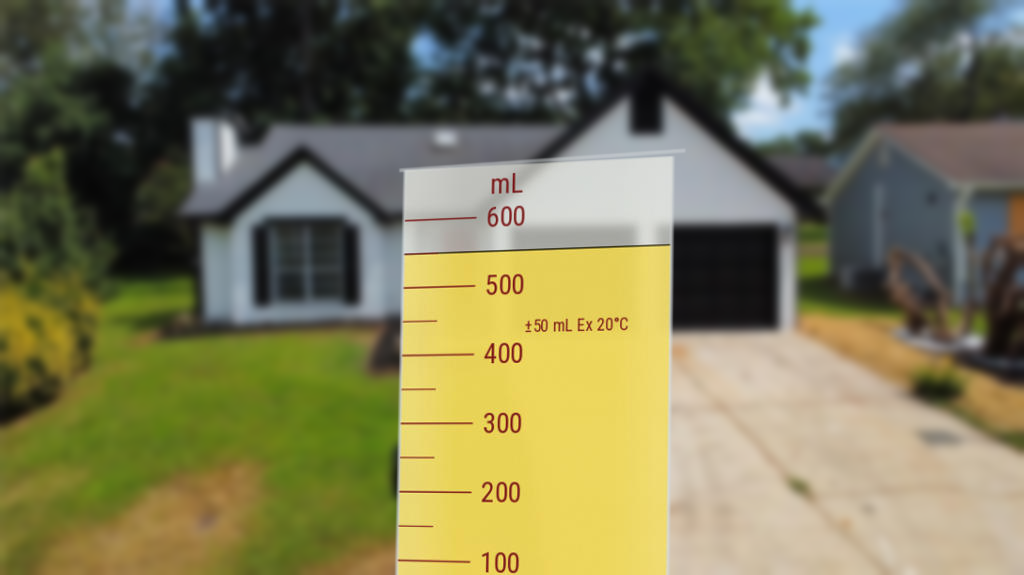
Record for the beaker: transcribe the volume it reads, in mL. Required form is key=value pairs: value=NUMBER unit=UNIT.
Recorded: value=550 unit=mL
